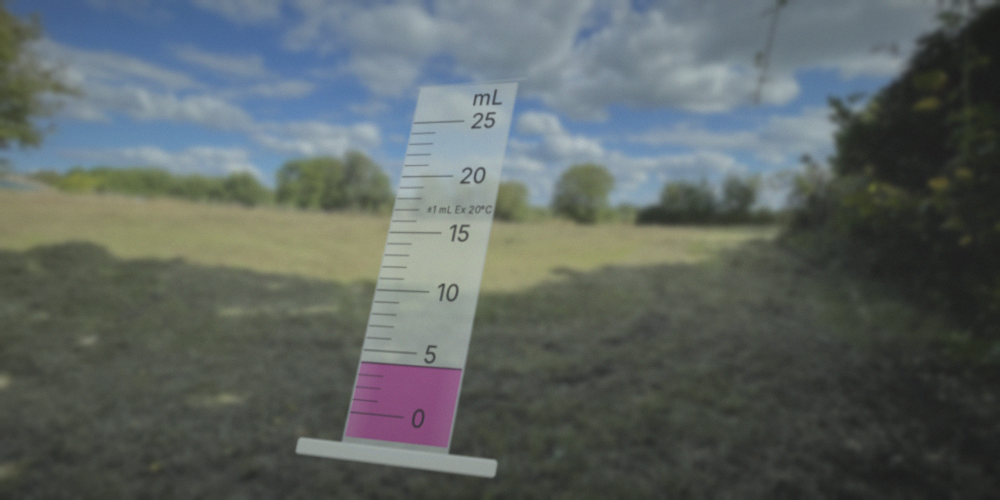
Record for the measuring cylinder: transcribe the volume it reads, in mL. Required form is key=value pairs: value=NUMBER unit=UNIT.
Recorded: value=4 unit=mL
